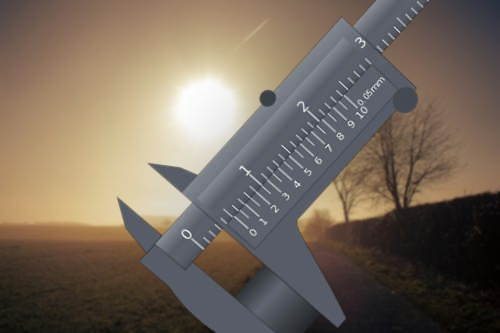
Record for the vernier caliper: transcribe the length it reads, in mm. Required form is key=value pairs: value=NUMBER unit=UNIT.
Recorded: value=5.2 unit=mm
